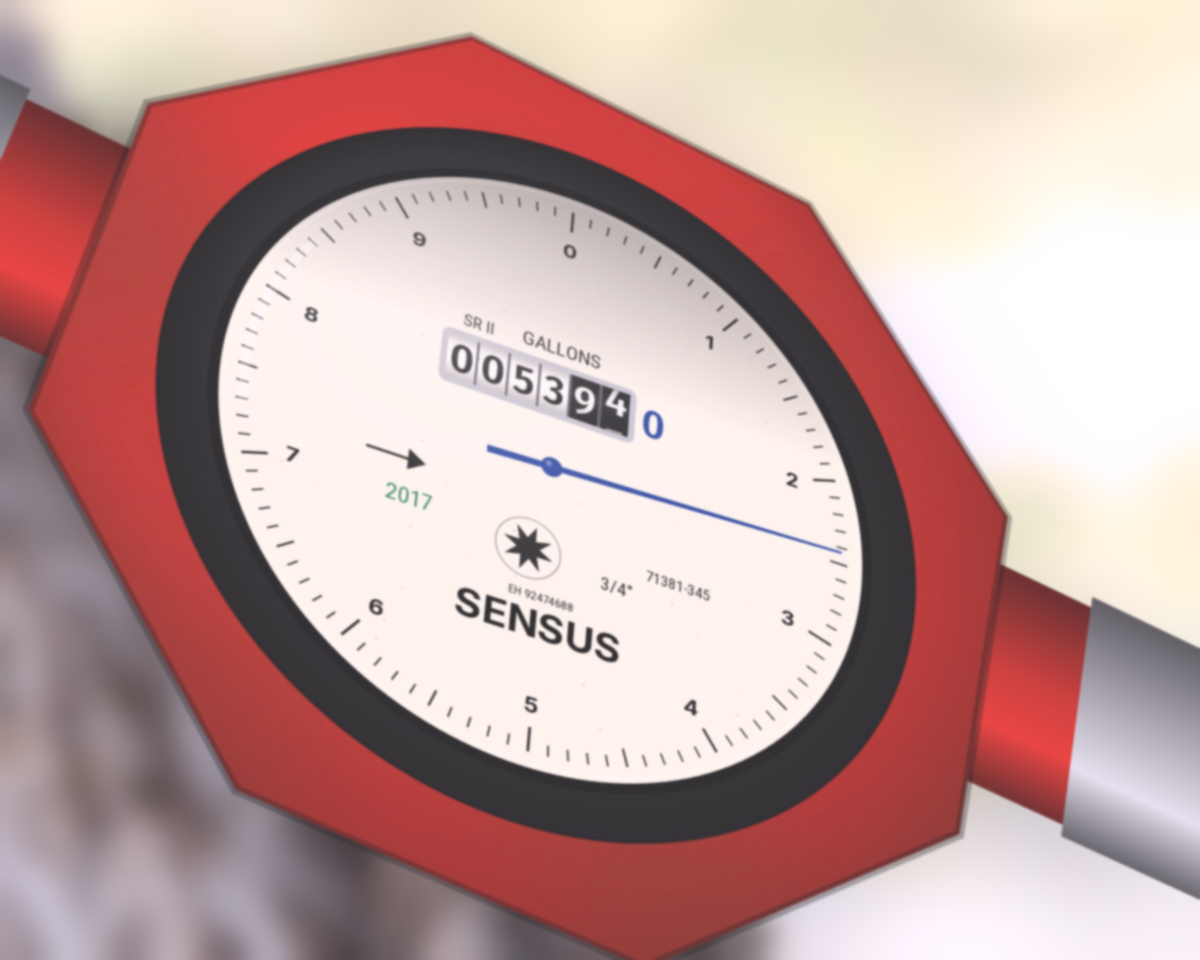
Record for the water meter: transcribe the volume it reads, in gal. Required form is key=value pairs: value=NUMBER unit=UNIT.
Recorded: value=53942.4 unit=gal
